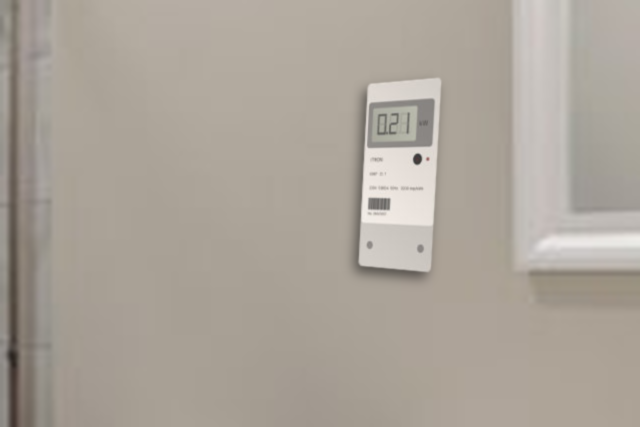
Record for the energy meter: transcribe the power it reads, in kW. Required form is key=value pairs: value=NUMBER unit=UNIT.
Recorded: value=0.21 unit=kW
